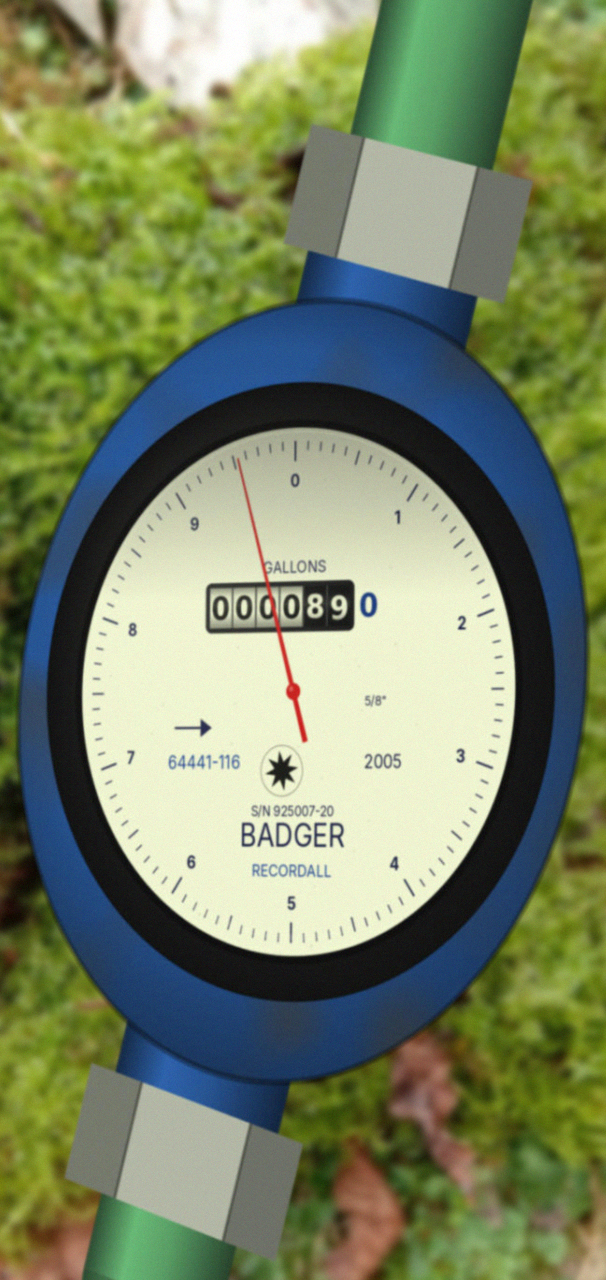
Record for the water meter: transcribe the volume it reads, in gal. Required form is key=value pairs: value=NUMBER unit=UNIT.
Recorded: value=889.5 unit=gal
